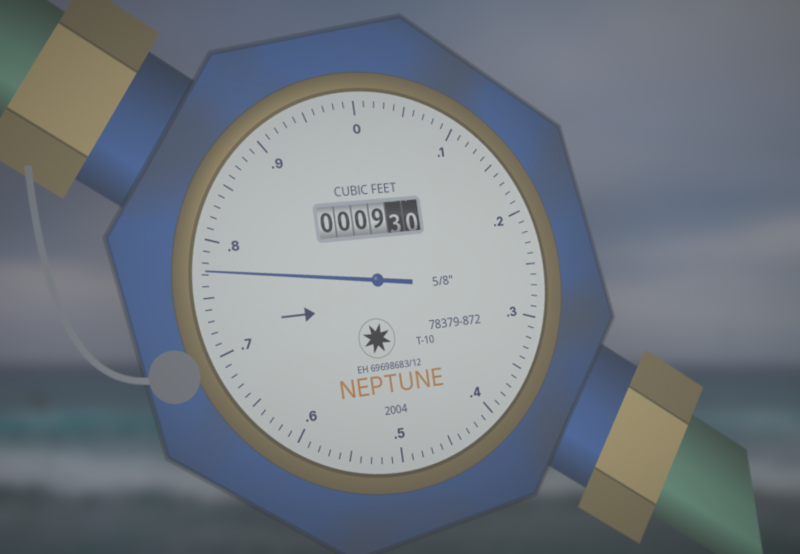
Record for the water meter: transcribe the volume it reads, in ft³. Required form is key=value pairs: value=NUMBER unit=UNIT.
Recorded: value=929.77 unit=ft³
